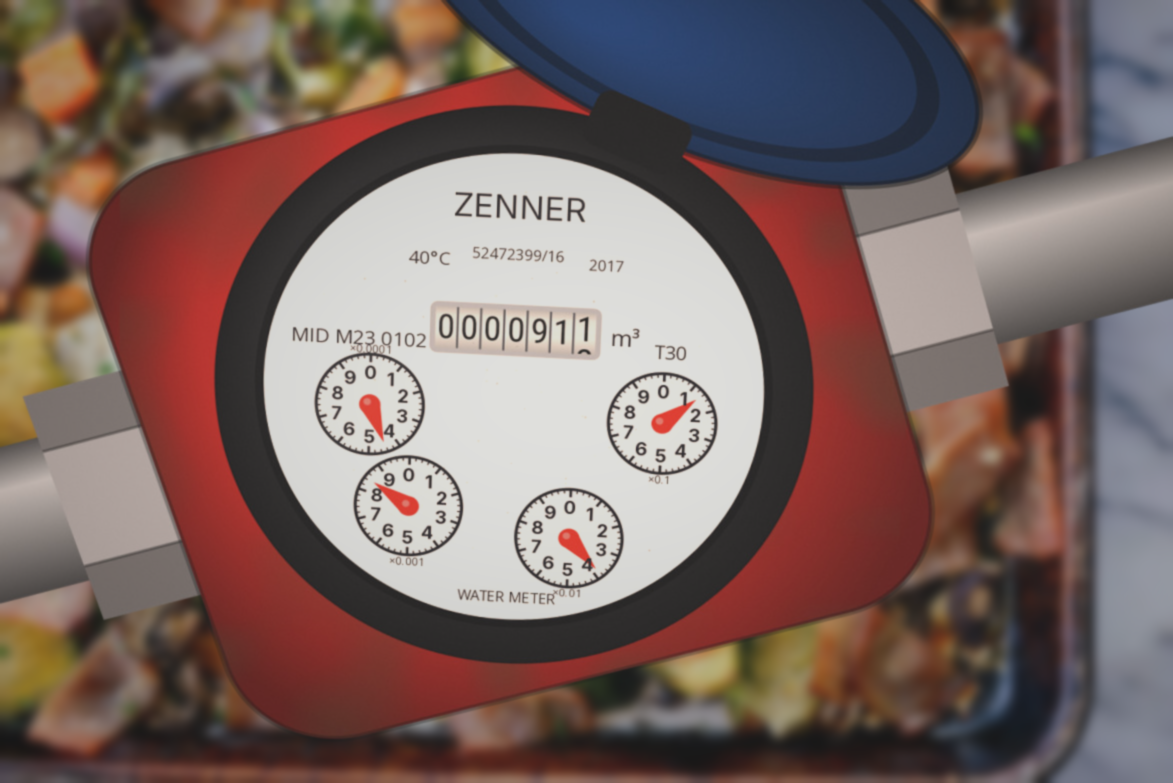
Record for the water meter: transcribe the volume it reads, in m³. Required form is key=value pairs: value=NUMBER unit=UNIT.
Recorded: value=911.1384 unit=m³
